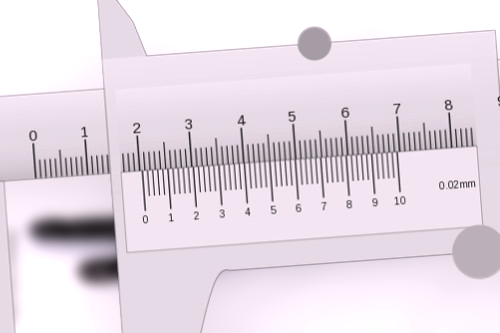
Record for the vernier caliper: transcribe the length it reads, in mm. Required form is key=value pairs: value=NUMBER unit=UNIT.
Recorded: value=20.5 unit=mm
